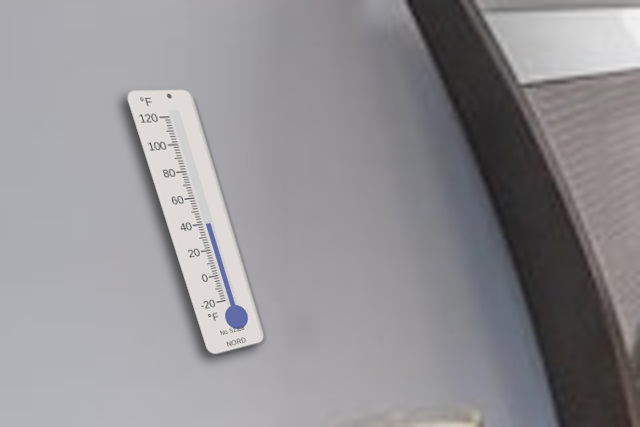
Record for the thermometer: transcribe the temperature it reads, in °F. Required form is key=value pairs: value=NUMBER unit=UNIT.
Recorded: value=40 unit=°F
